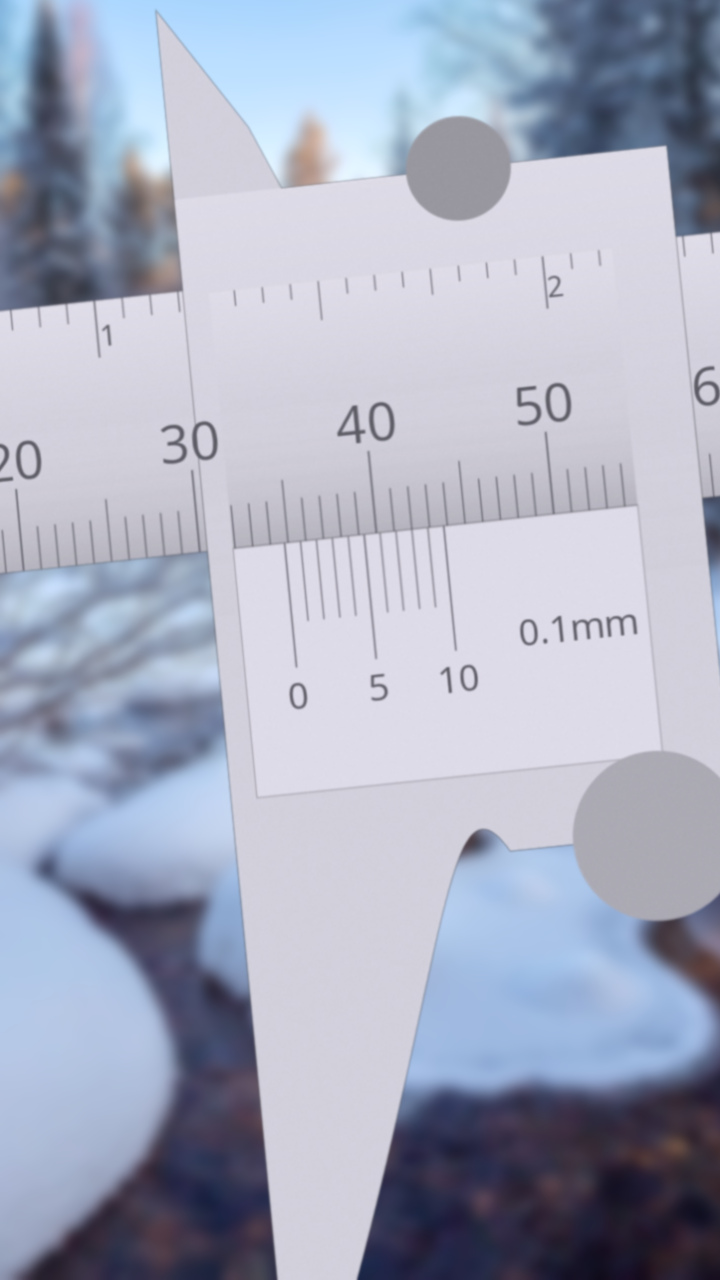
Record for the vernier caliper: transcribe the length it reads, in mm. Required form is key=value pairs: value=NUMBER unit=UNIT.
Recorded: value=34.8 unit=mm
